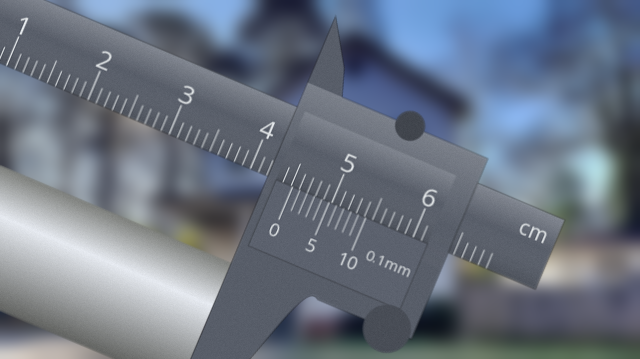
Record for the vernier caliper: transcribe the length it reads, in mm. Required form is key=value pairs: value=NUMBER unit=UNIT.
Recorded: value=45.2 unit=mm
